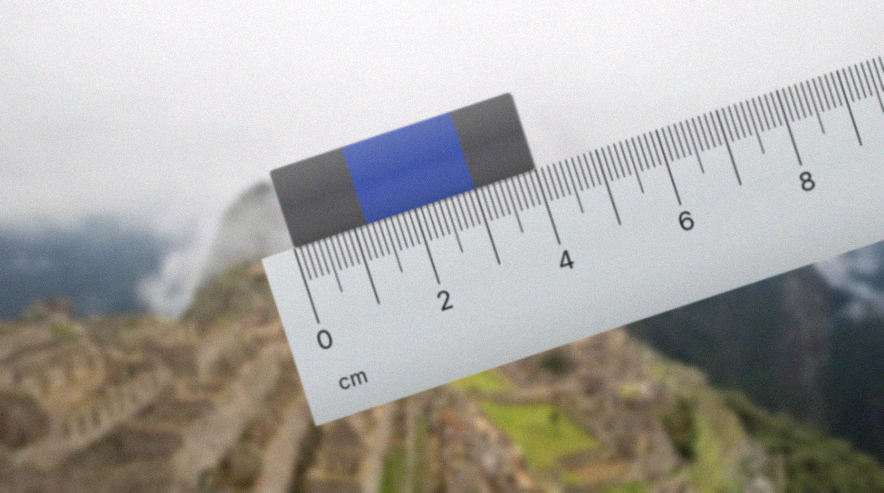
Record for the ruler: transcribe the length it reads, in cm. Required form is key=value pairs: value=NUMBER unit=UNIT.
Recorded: value=4 unit=cm
